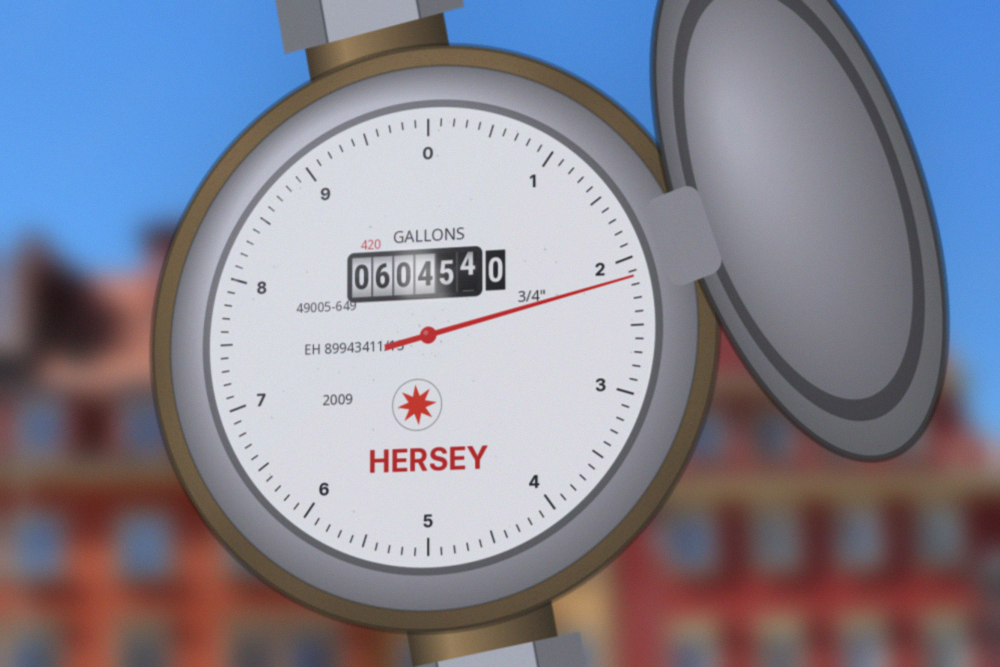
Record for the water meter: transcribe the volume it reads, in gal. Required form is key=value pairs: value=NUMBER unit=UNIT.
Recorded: value=604542.1 unit=gal
